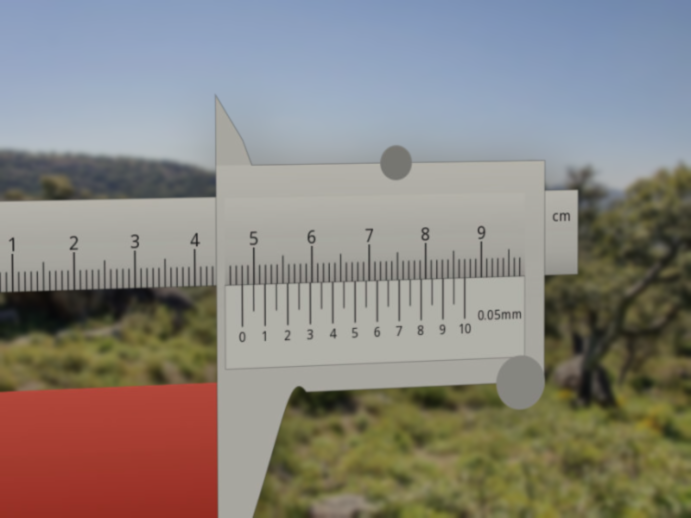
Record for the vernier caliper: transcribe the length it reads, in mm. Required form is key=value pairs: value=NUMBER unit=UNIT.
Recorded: value=48.0 unit=mm
